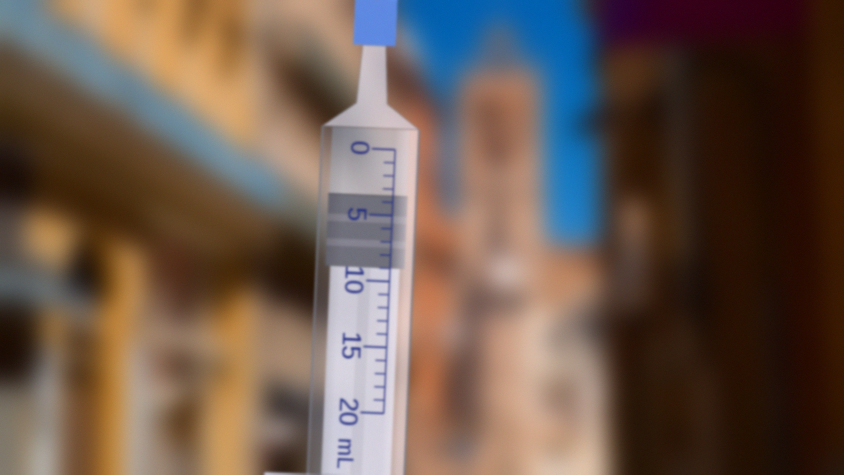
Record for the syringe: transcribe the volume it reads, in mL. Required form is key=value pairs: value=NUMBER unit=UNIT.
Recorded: value=3.5 unit=mL
